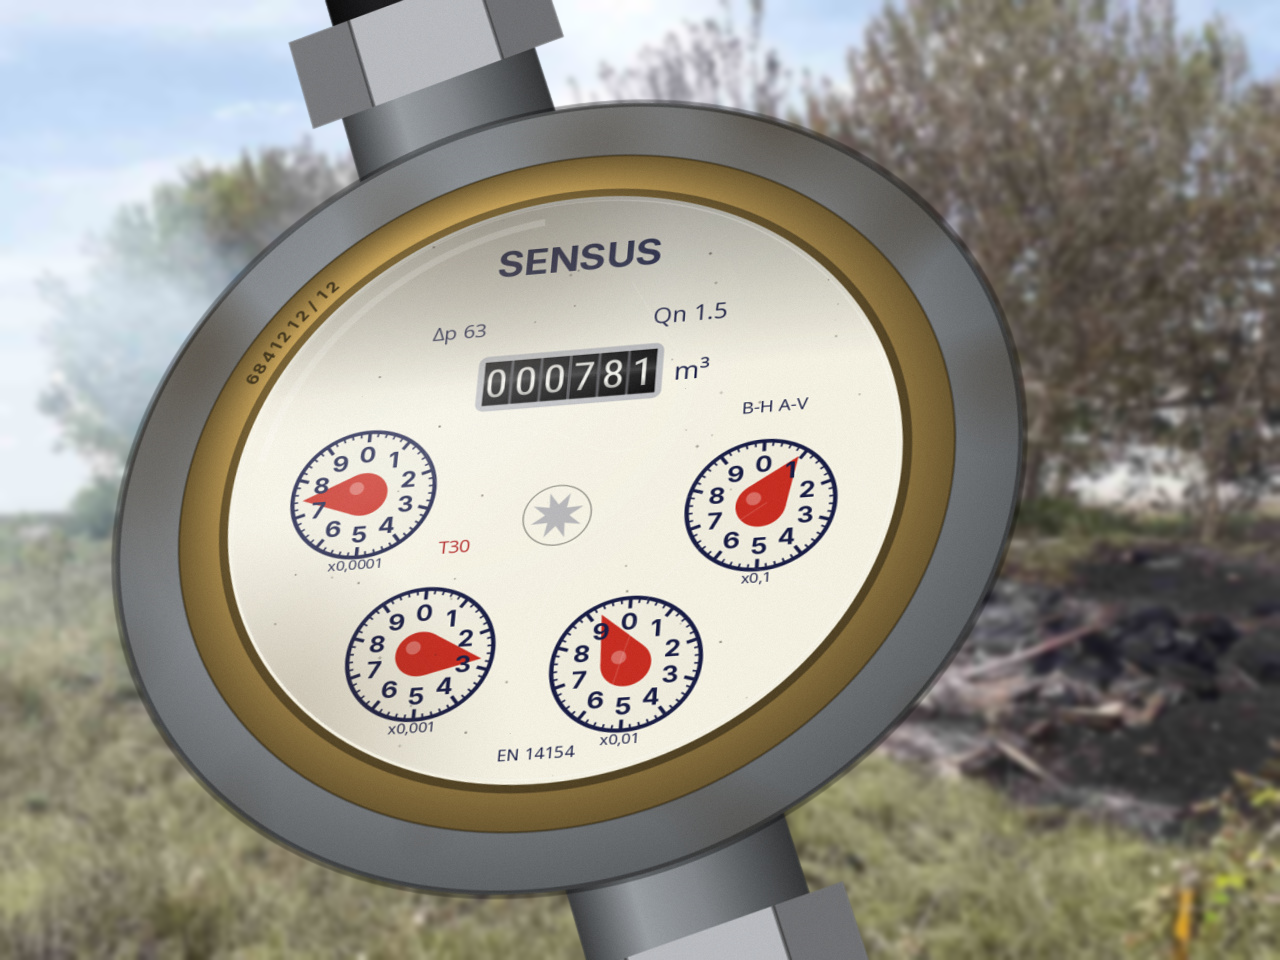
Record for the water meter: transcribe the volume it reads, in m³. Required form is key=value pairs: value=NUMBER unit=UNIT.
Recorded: value=781.0927 unit=m³
